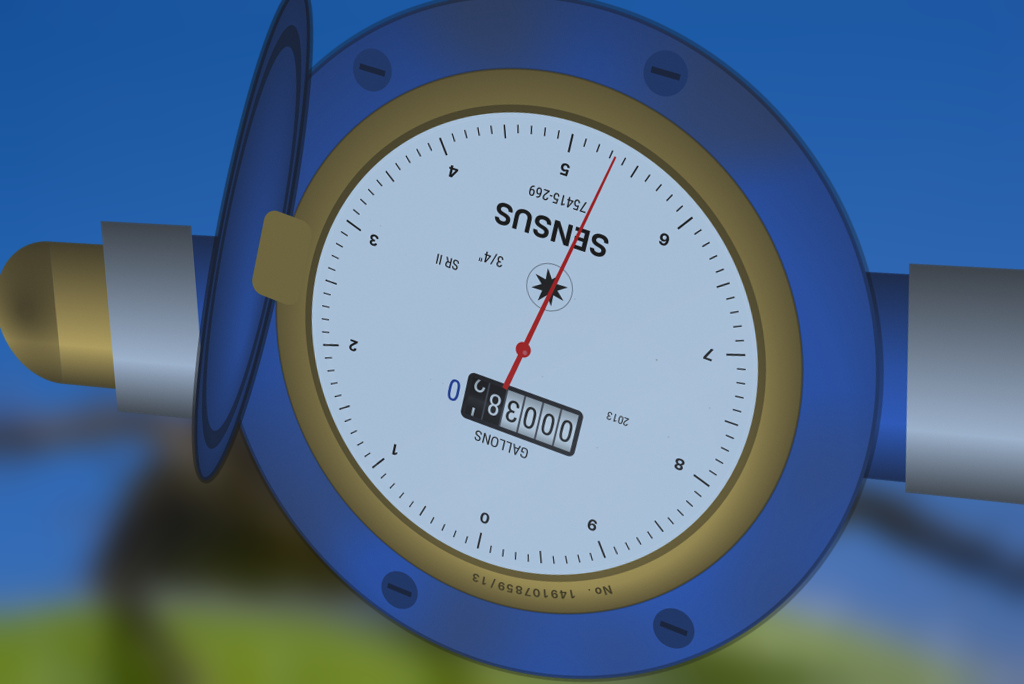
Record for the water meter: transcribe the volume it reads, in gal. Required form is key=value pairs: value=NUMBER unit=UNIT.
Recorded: value=3815.3 unit=gal
